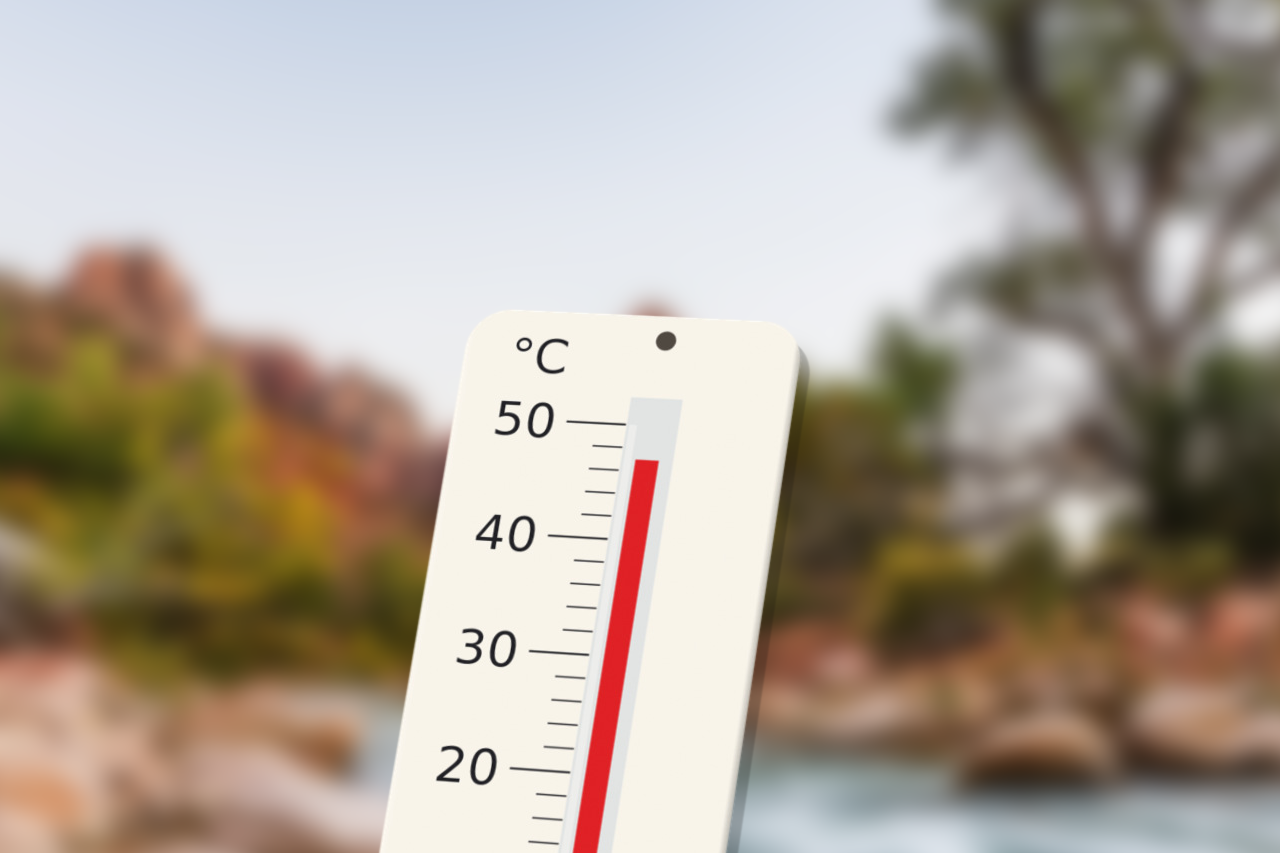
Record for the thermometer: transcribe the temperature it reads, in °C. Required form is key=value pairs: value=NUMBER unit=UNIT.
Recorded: value=47 unit=°C
